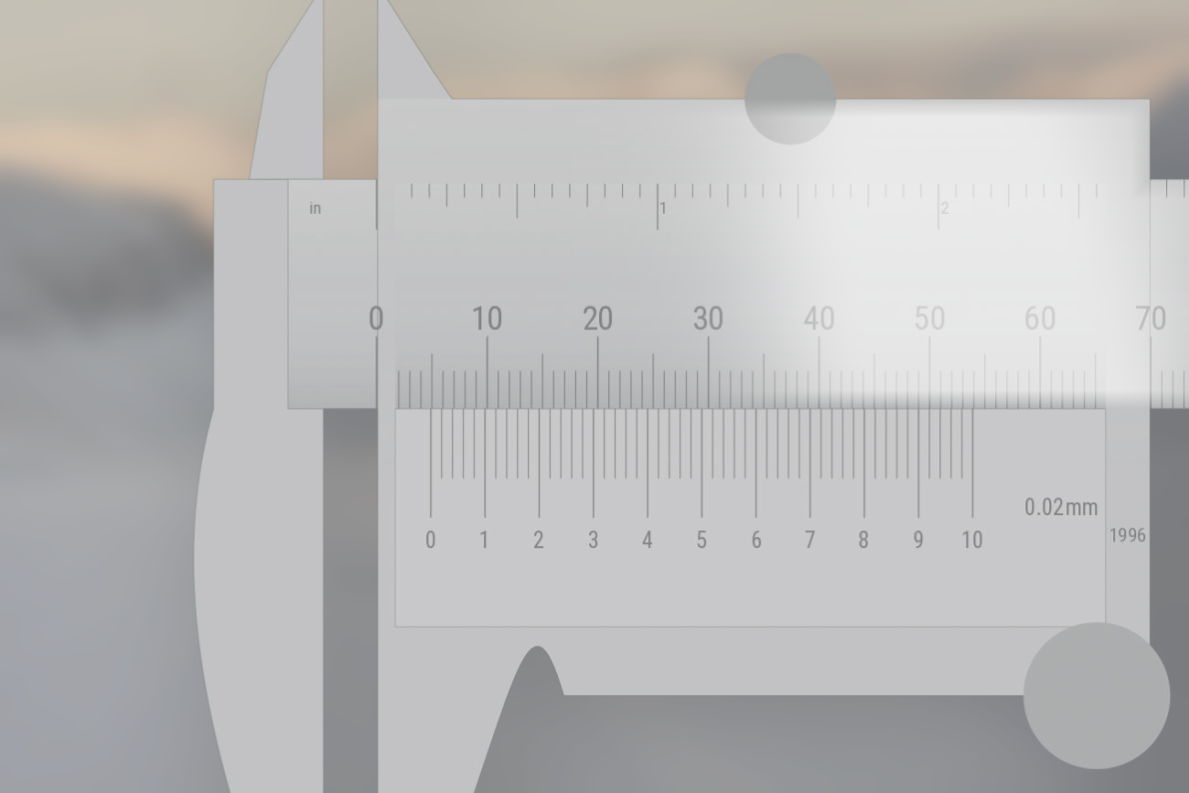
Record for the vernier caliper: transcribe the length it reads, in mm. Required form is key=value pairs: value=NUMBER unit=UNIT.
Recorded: value=4.9 unit=mm
